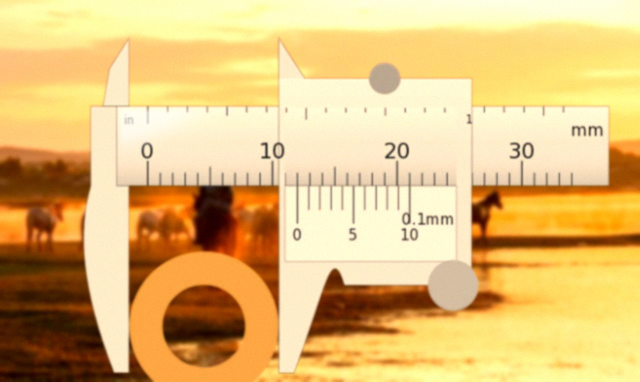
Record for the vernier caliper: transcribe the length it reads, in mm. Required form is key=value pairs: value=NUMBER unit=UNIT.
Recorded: value=12.0 unit=mm
